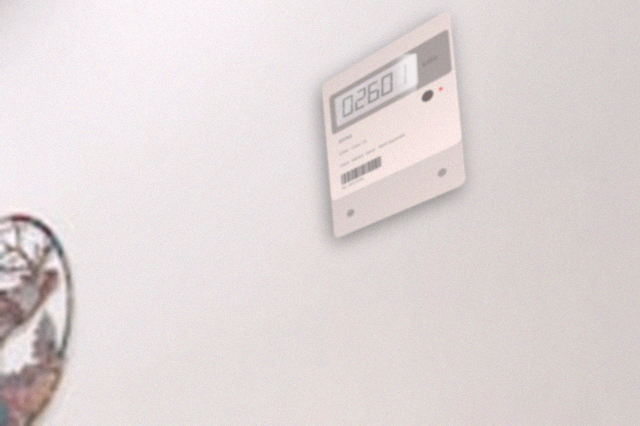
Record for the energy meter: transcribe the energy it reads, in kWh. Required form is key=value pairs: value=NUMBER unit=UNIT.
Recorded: value=2601 unit=kWh
